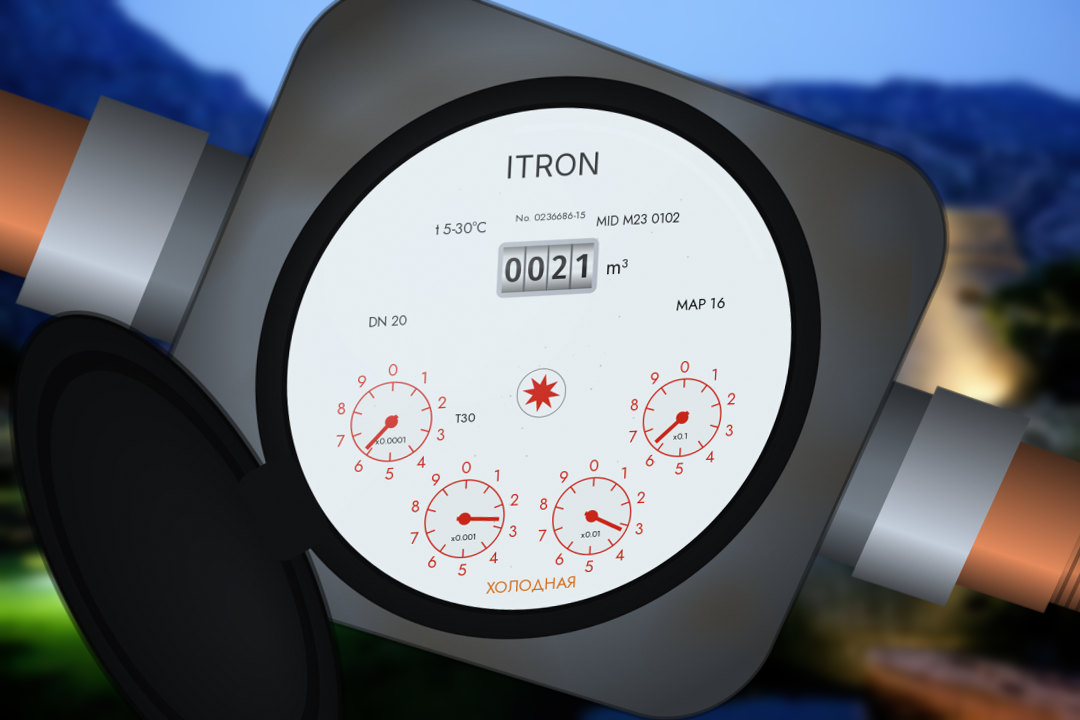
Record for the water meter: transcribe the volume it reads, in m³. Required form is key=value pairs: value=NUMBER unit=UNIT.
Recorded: value=21.6326 unit=m³
